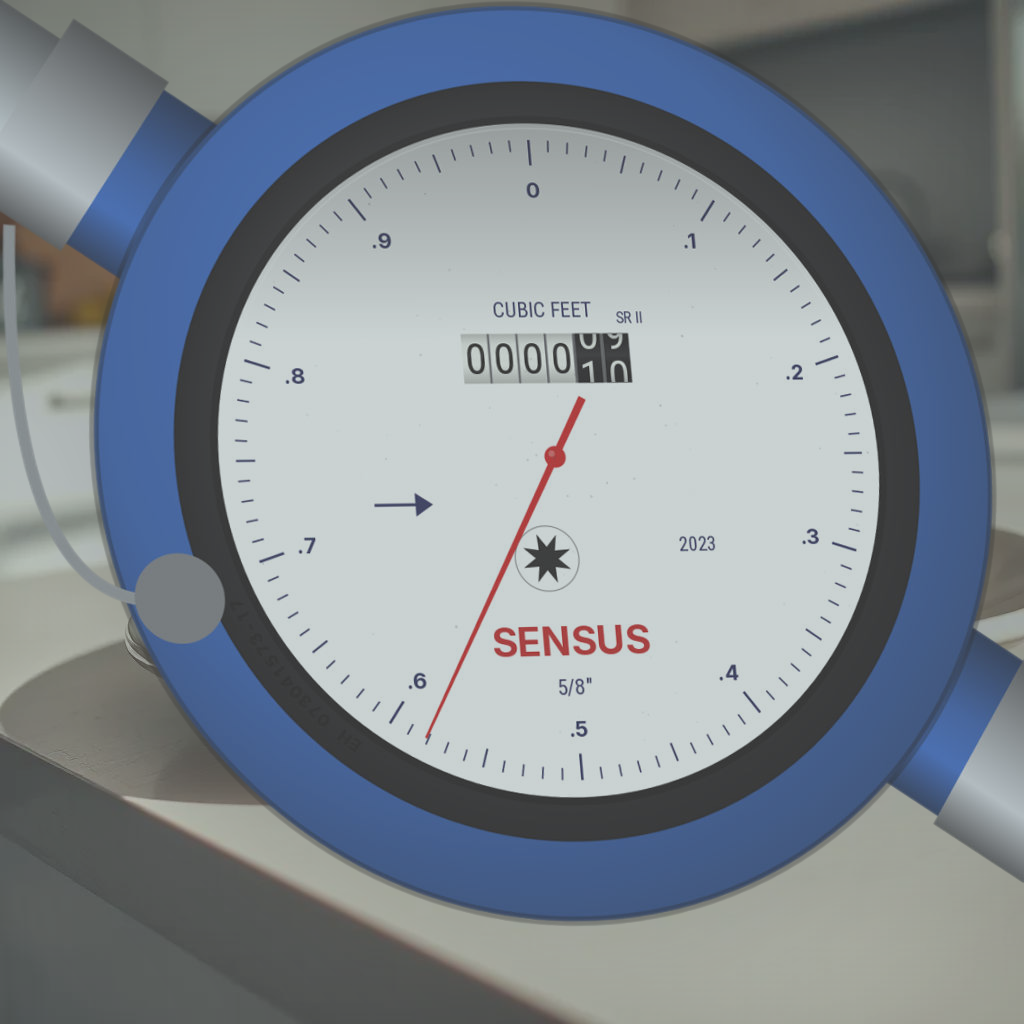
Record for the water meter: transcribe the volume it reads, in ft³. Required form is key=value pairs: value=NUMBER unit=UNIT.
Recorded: value=9.58 unit=ft³
